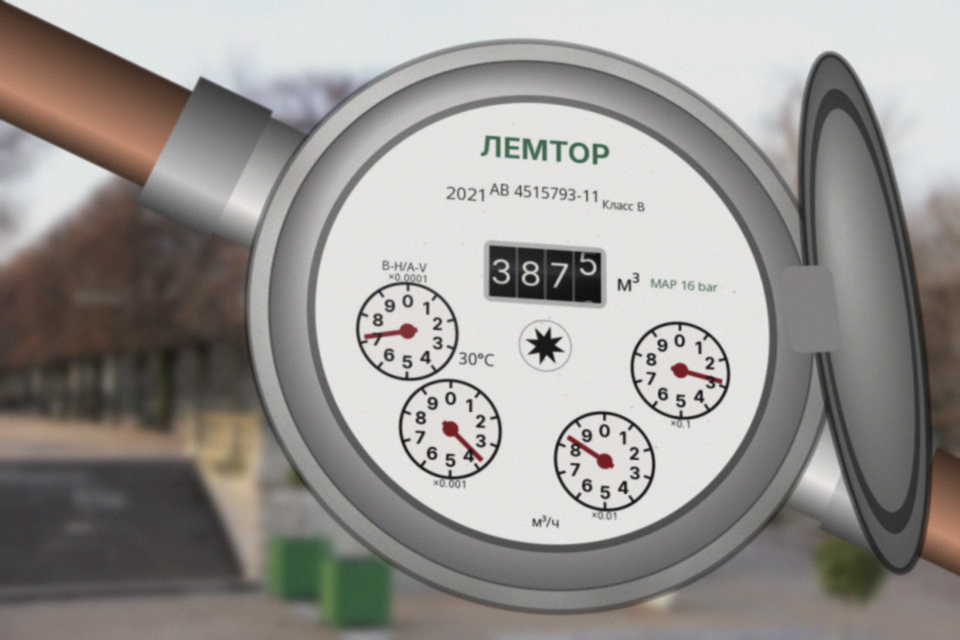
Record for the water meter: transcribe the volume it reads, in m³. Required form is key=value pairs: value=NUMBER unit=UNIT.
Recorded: value=3875.2837 unit=m³
